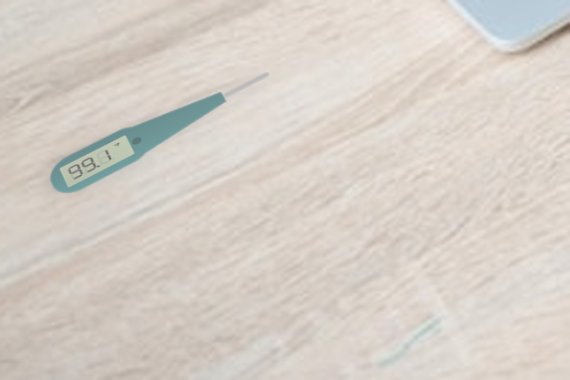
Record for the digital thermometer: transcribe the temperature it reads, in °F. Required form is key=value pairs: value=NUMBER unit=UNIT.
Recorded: value=99.1 unit=°F
